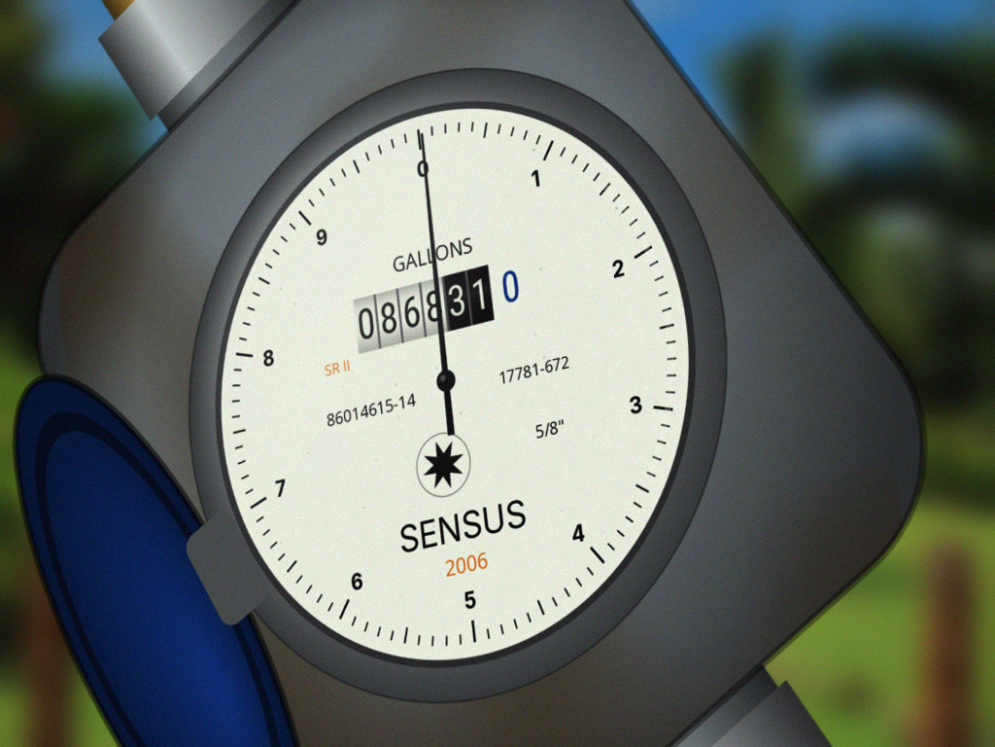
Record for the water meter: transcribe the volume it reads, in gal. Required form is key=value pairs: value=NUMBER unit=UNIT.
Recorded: value=868310.0 unit=gal
